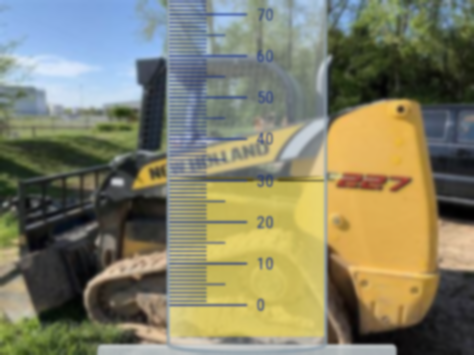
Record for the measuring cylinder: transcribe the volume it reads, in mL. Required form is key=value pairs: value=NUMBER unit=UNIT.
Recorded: value=30 unit=mL
